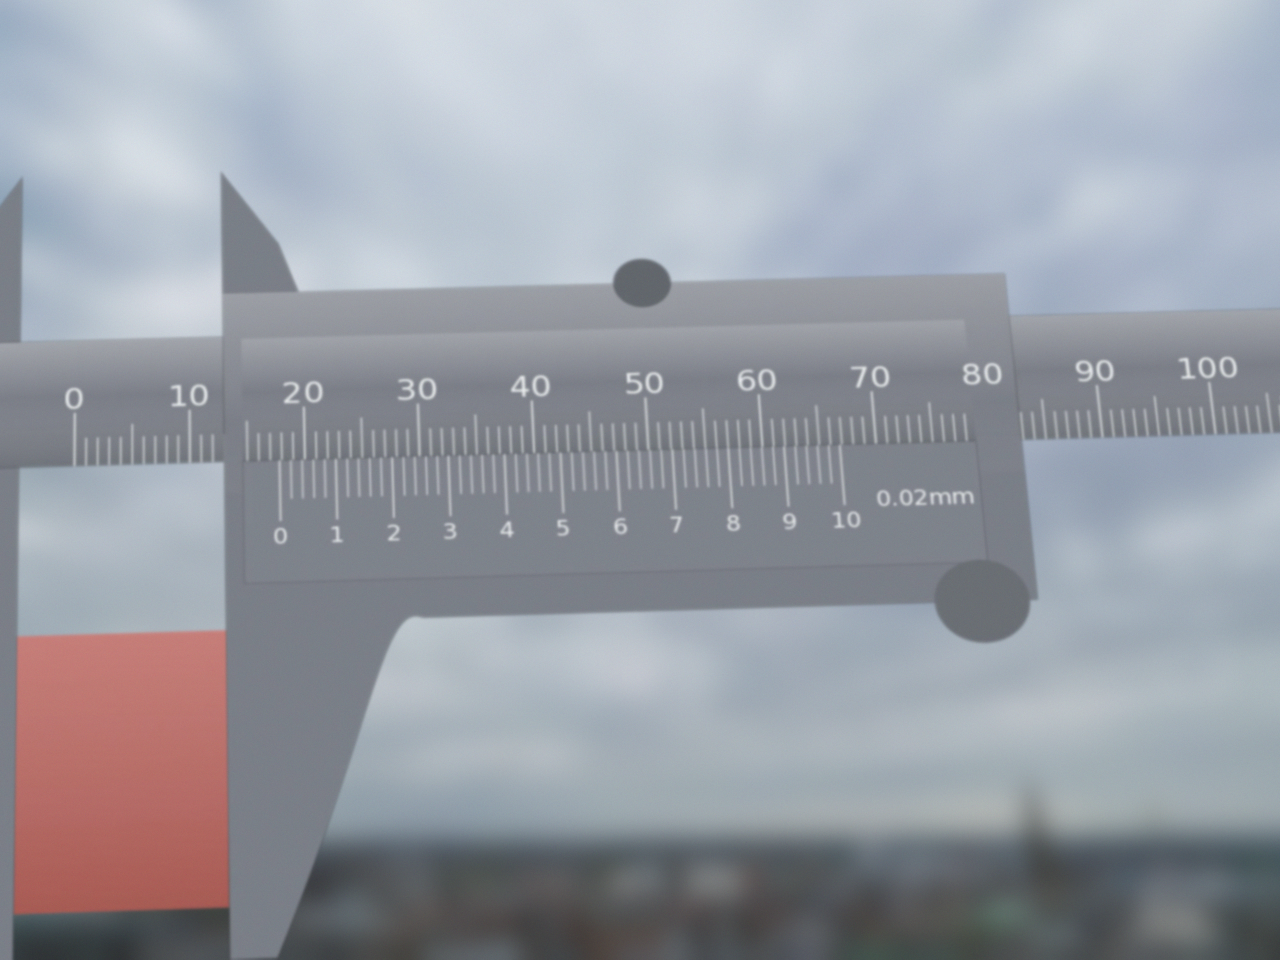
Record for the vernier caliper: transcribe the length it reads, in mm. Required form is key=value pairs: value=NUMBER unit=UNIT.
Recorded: value=17.8 unit=mm
